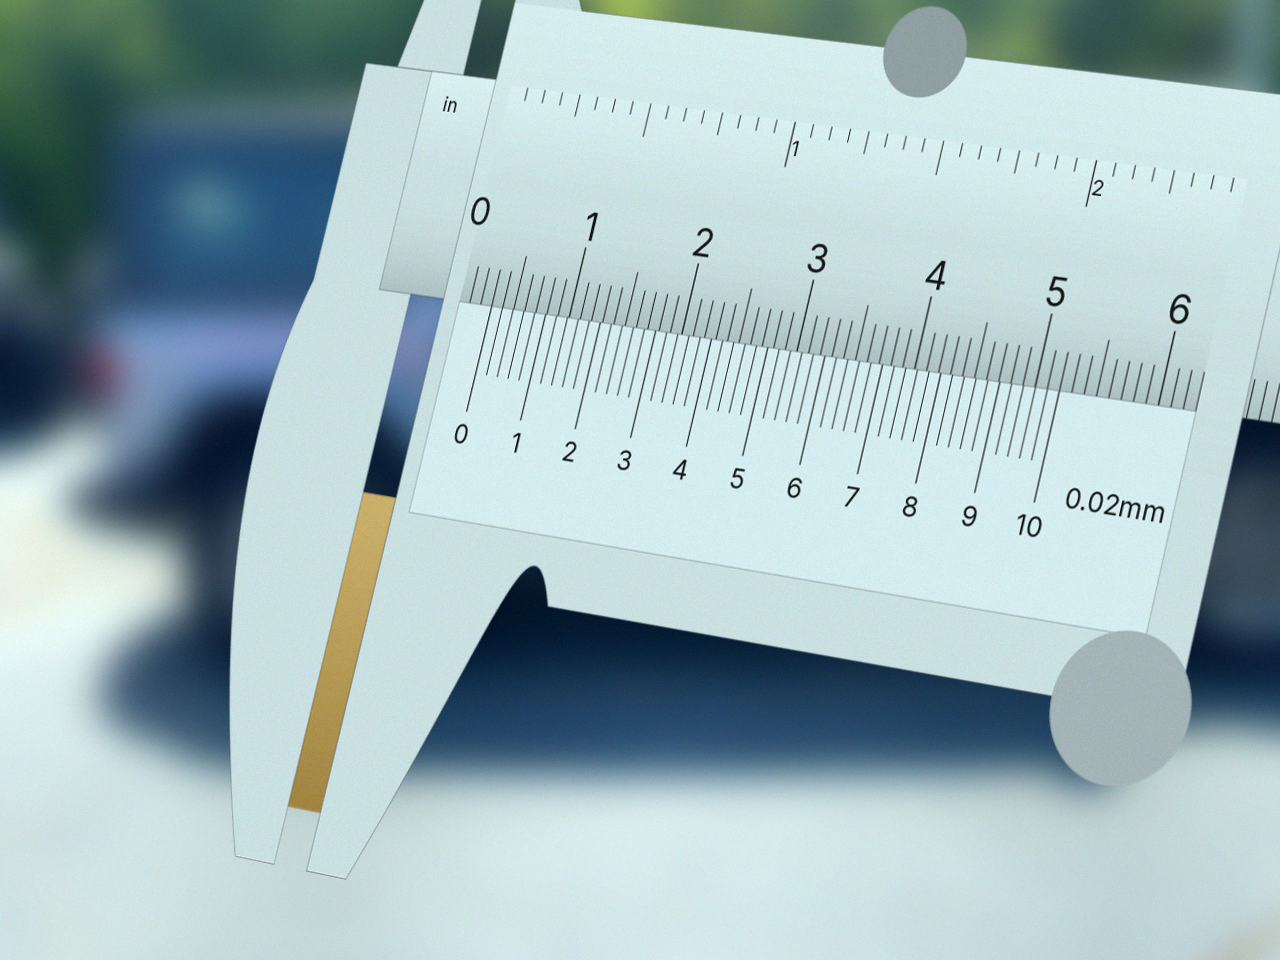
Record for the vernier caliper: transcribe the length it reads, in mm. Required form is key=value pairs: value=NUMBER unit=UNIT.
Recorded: value=3.0 unit=mm
